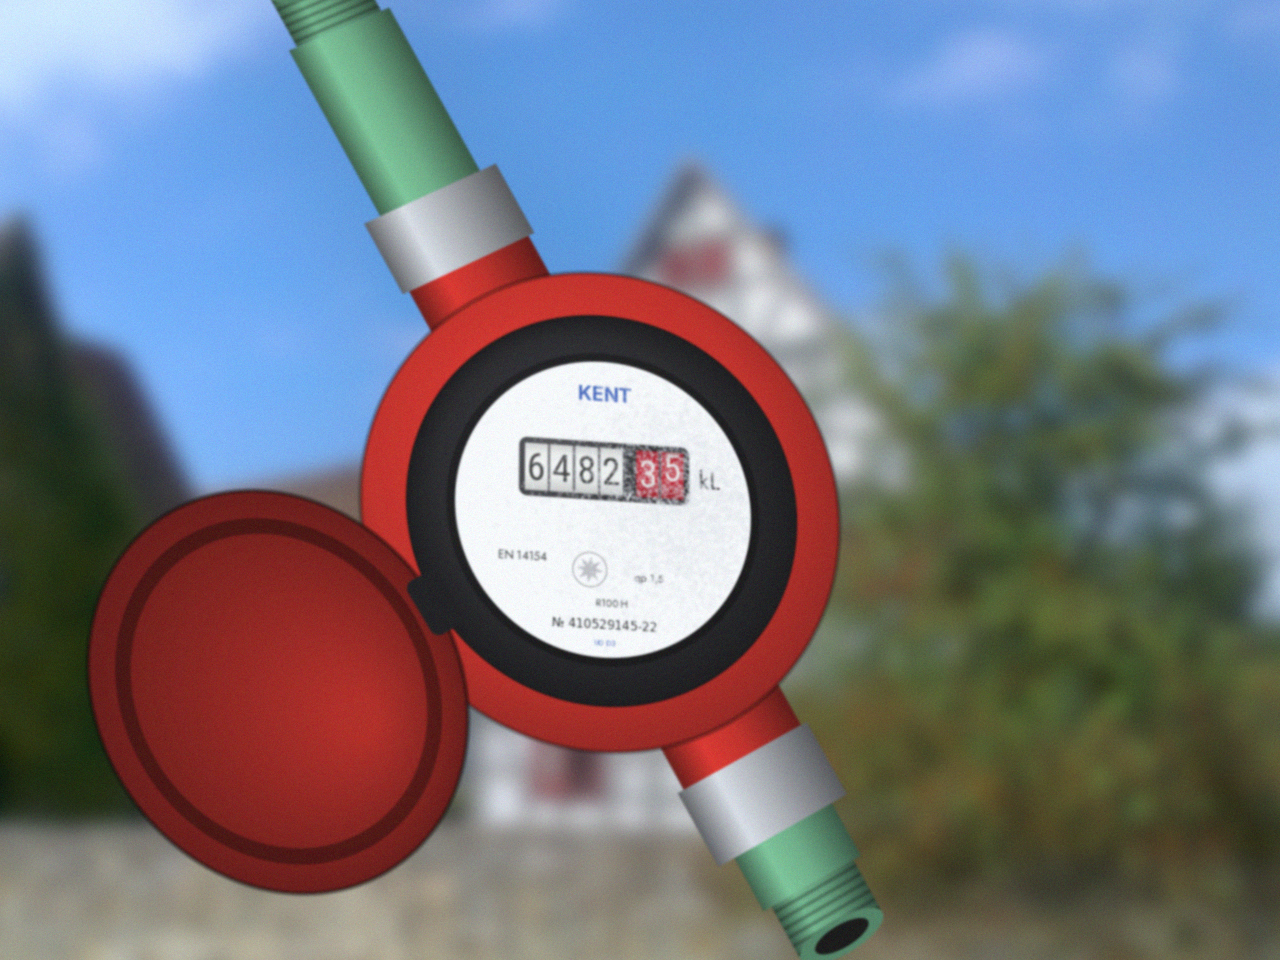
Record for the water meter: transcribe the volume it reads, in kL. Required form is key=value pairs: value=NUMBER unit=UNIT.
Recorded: value=6482.35 unit=kL
